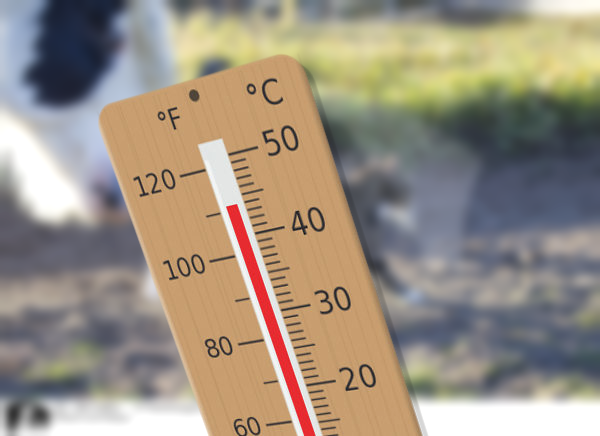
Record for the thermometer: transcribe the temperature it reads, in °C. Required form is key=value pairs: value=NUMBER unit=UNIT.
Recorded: value=44 unit=°C
